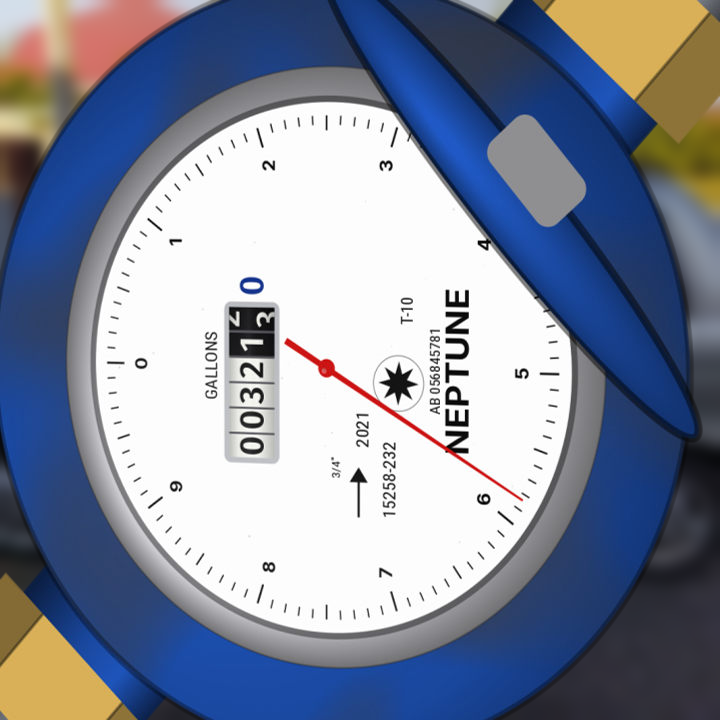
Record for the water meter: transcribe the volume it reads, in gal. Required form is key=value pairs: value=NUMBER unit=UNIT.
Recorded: value=32125.8 unit=gal
